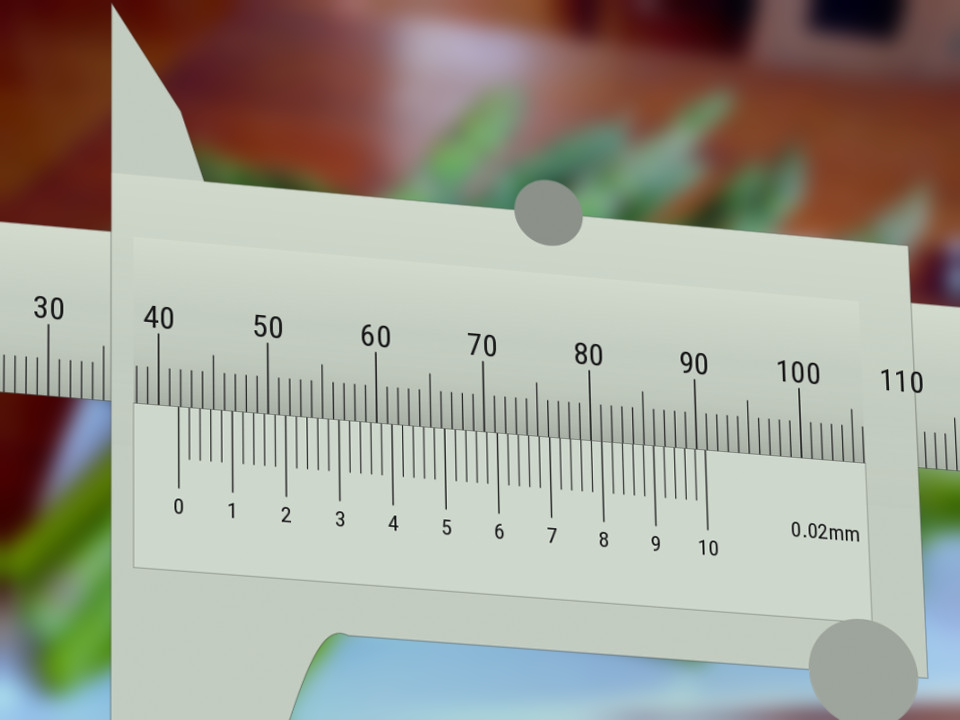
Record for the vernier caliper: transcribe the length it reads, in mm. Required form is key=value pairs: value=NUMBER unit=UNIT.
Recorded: value=41.8 unit=mm
